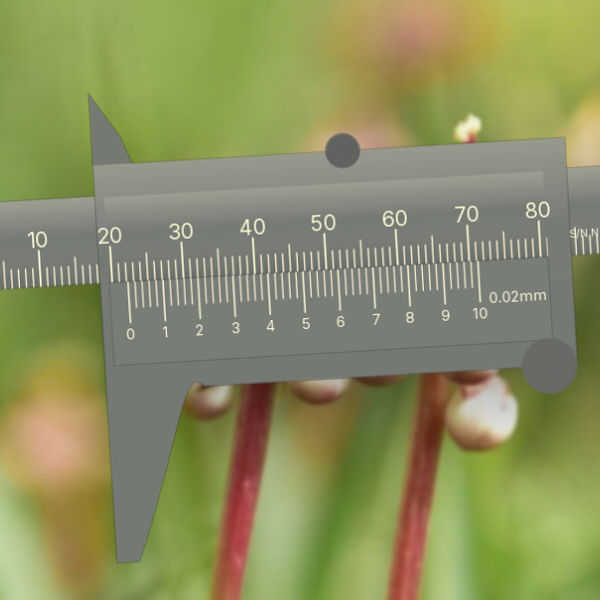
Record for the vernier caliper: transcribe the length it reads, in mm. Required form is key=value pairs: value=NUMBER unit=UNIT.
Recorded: value=22.2 unit=mm
